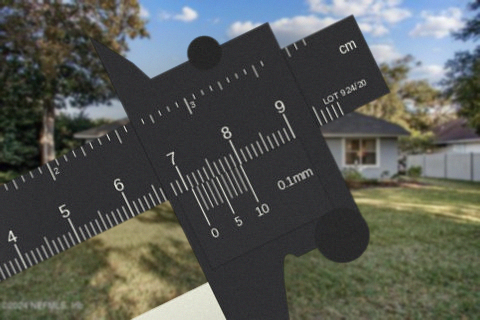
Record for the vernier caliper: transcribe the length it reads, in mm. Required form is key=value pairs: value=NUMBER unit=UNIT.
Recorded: value=70.8 unit=mm
